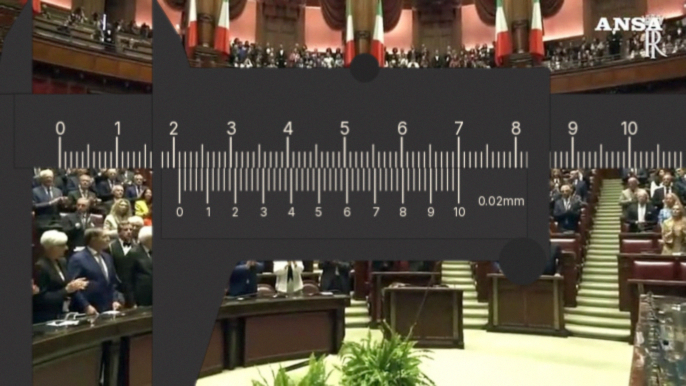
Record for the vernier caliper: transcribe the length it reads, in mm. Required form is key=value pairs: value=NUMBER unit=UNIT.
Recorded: value=21.0 unit=mm
